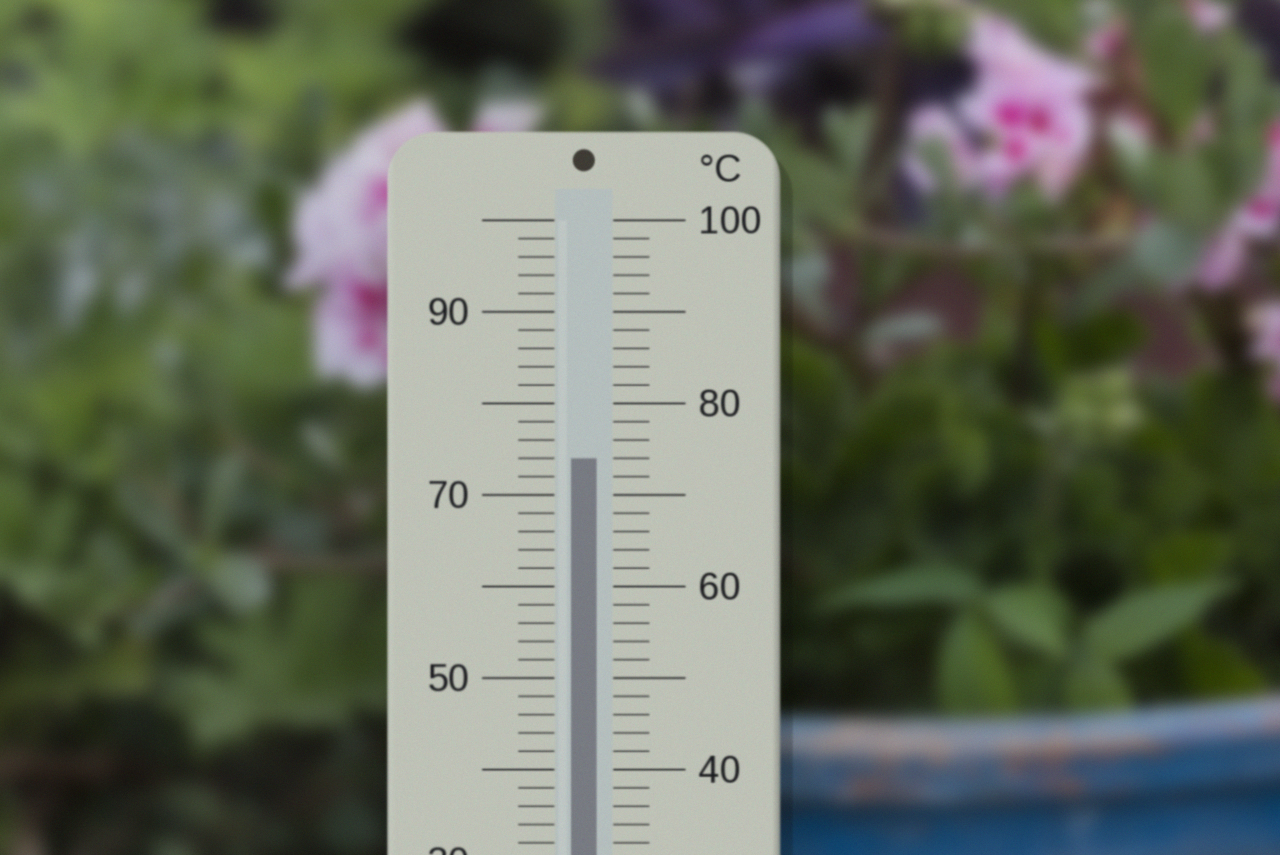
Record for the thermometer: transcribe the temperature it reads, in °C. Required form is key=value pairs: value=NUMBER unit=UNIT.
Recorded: value=74 unit=°C
